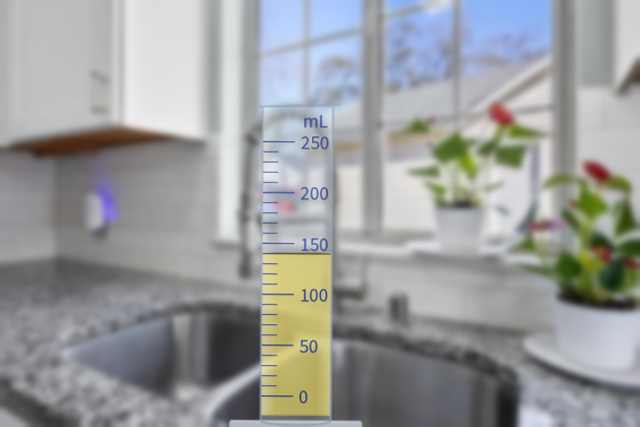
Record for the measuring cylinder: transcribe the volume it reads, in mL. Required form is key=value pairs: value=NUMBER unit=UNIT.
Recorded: value=140 unit=mL
